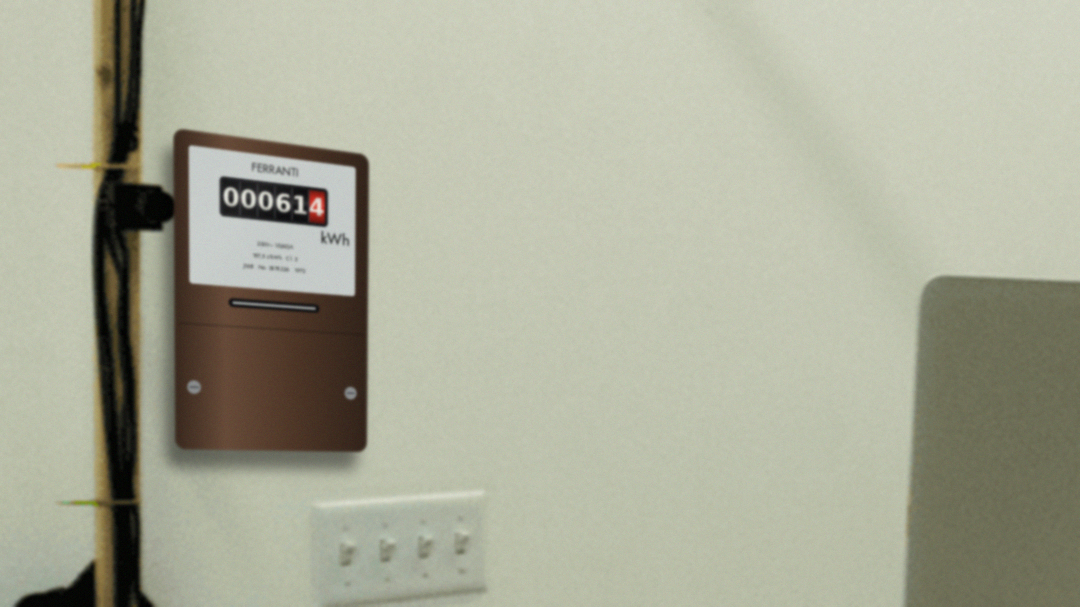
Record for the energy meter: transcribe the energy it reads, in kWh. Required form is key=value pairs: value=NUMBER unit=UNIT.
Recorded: value=61.4 unit=kWh
